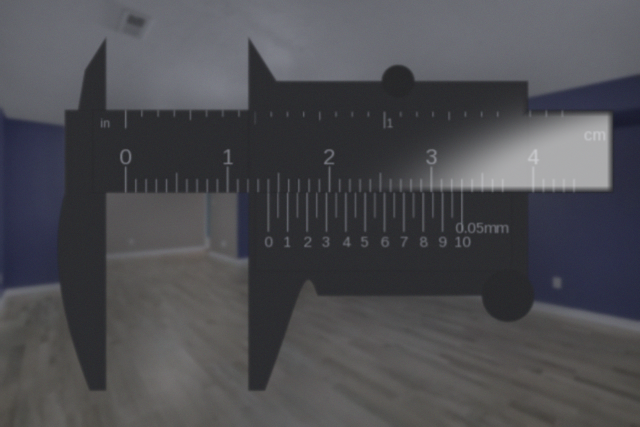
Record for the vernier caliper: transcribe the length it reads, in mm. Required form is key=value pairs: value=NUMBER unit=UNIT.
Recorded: value=14.0 unit=mm
